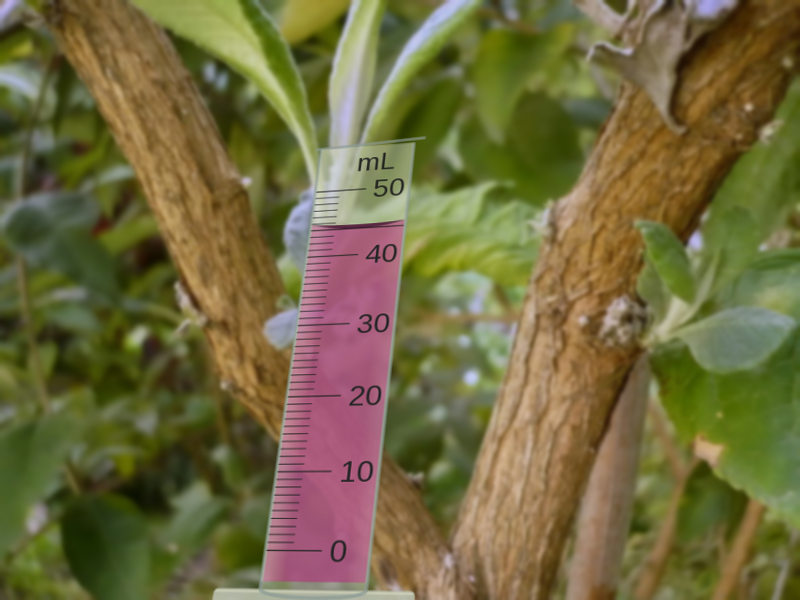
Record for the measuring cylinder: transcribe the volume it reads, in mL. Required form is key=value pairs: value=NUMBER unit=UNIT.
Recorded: value=44 unit=mL
